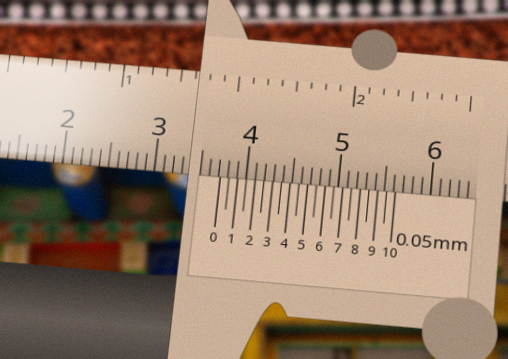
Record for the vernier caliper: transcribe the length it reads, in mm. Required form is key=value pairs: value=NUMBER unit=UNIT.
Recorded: value=37.2 unit=mm
